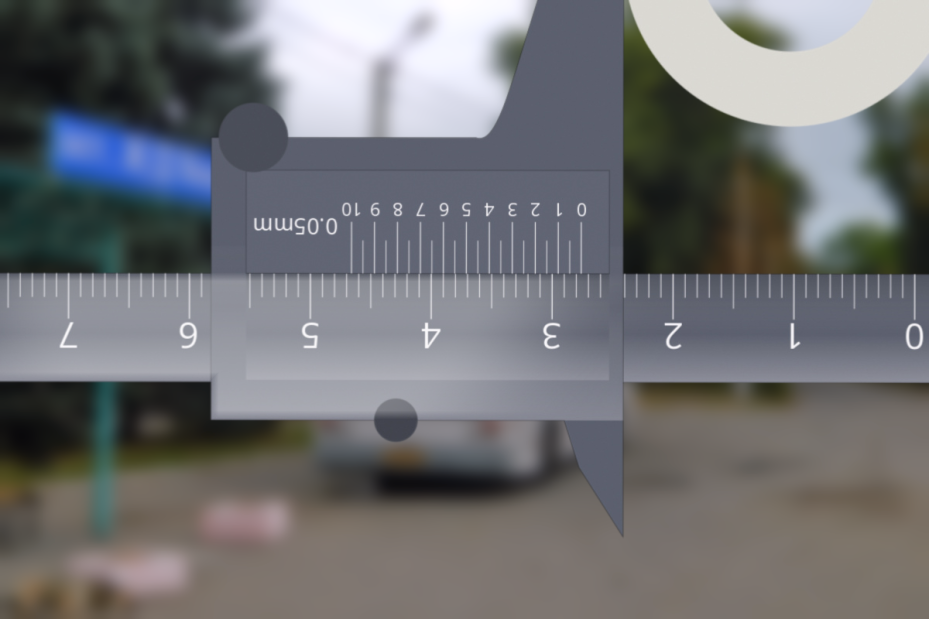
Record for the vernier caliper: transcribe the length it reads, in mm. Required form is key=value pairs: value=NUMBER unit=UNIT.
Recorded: value=27.6 unit=mm
